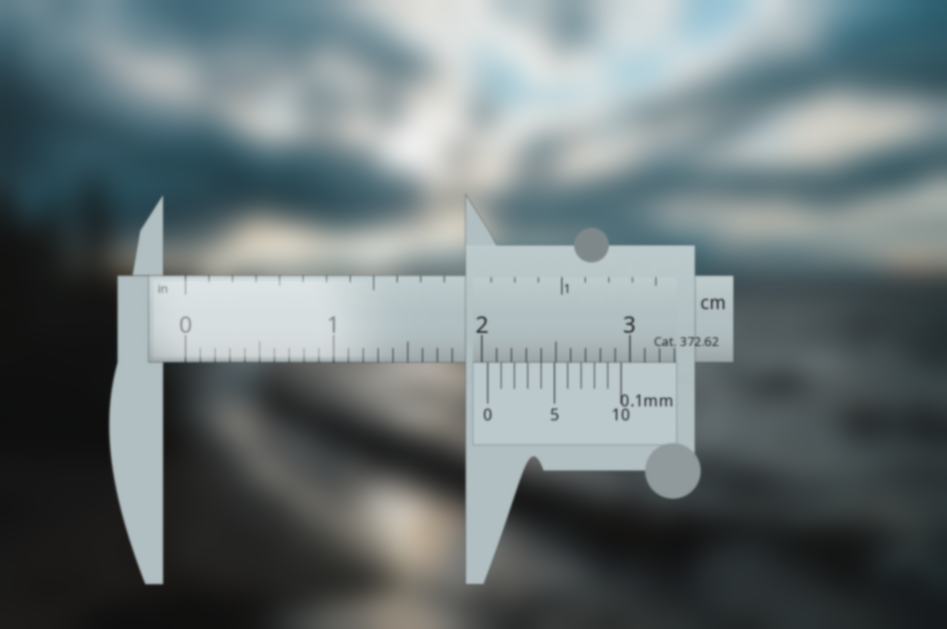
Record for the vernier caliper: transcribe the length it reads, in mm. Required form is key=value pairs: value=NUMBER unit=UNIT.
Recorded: value=20.4 unit=mm
